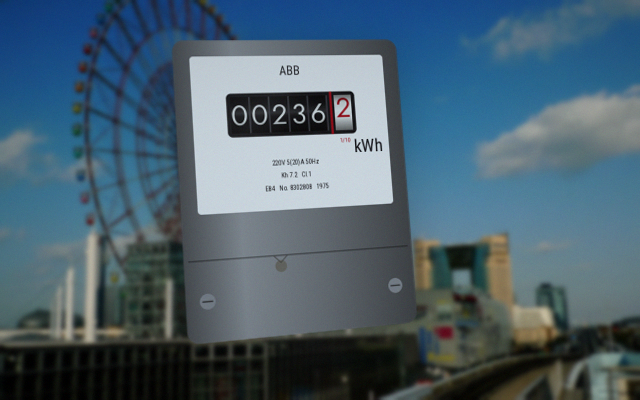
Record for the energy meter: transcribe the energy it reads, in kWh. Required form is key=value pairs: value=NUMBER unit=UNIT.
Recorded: value=236.2 unit=kWh
